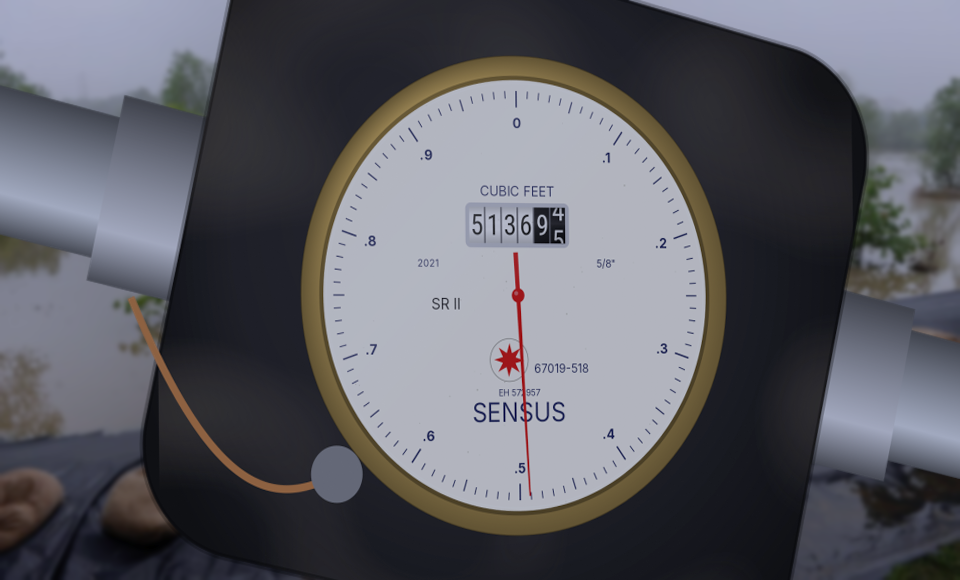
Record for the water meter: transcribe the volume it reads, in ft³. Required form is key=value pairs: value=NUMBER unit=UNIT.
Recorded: value=513694.49 unit=ft³
